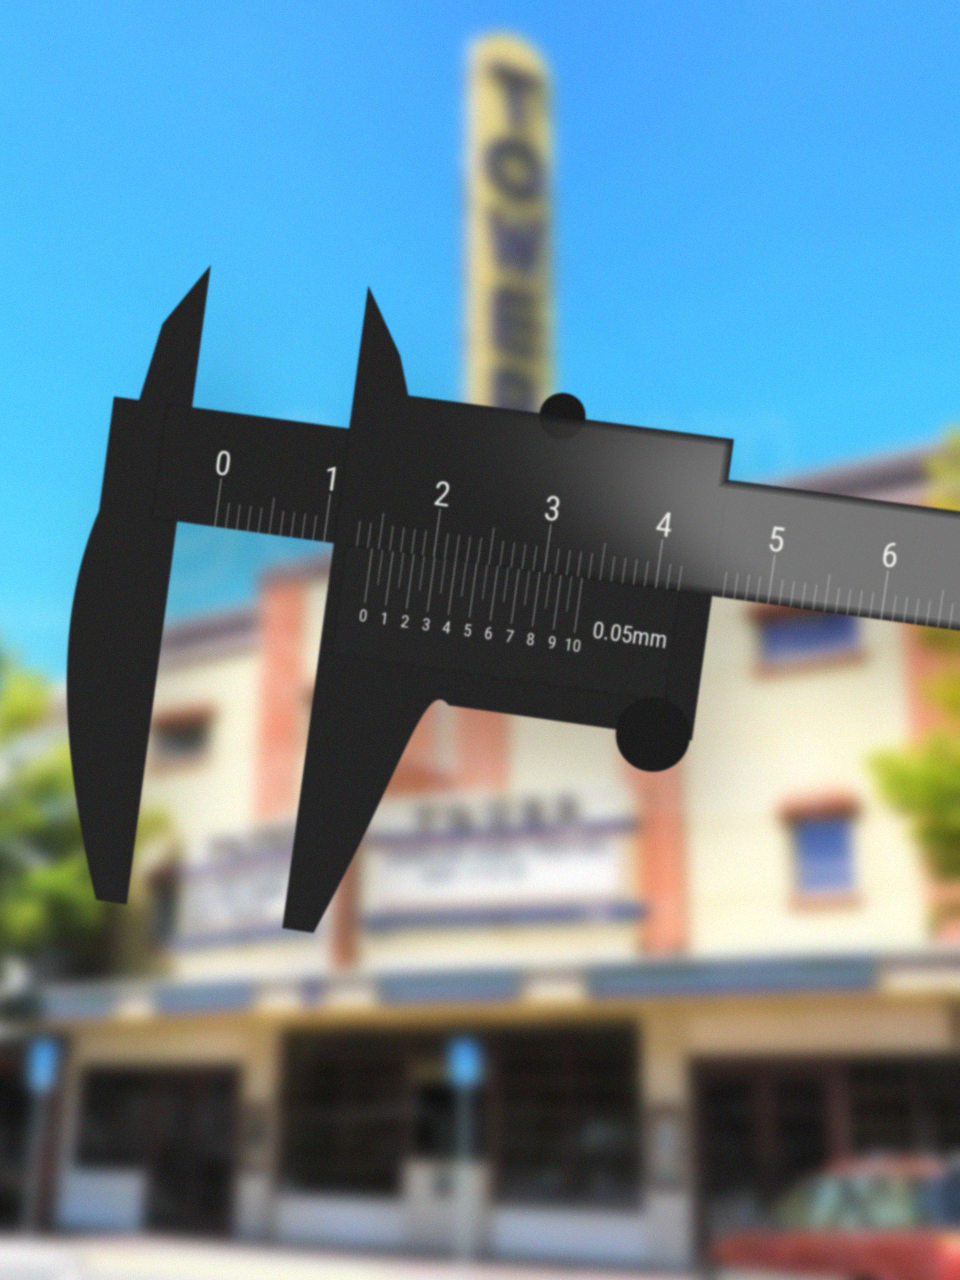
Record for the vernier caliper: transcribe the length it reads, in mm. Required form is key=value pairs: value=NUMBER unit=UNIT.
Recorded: value=14.4 unit=mm
